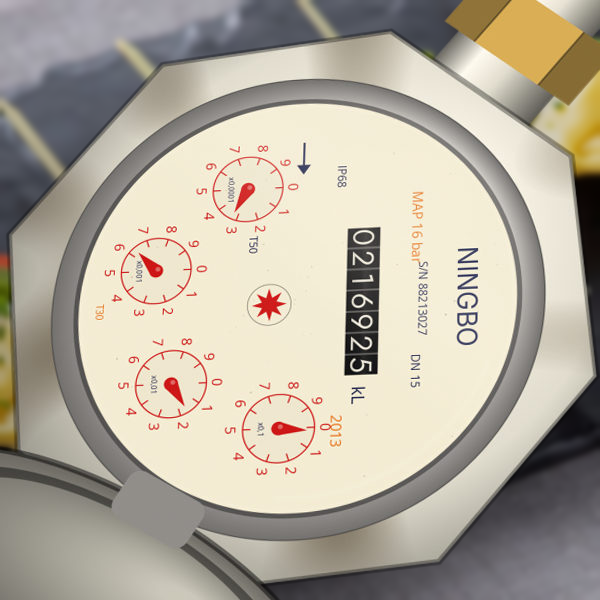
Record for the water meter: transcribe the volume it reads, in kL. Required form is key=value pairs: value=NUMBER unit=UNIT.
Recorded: value=216925.0163 unit=kL
